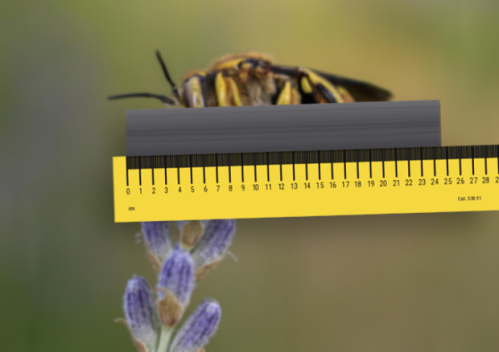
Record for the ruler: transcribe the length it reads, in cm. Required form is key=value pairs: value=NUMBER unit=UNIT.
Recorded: value=24.5 unit=cm
